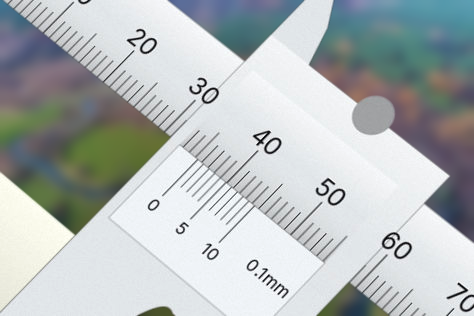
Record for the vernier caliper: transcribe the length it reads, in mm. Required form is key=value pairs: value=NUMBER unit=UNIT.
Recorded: value=35.4 unit=mm
